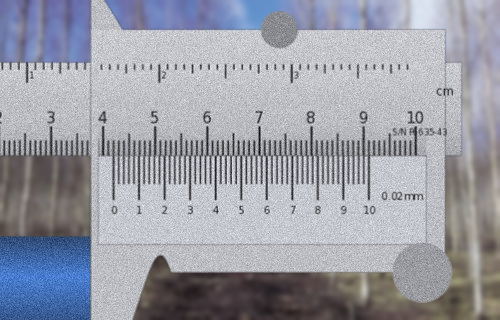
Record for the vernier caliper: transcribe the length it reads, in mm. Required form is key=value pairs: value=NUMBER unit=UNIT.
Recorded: value=42.0 unit=mm
